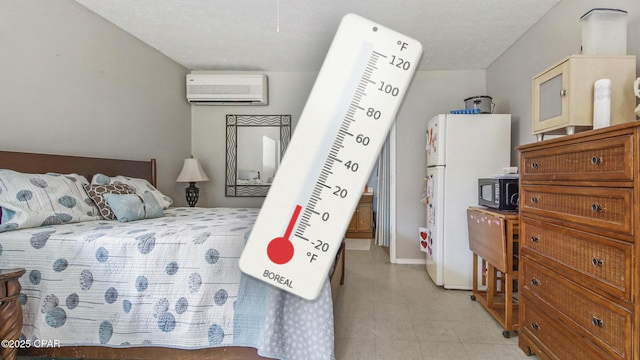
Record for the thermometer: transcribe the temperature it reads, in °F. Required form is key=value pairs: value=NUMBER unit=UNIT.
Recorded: value=0 unit=°F
